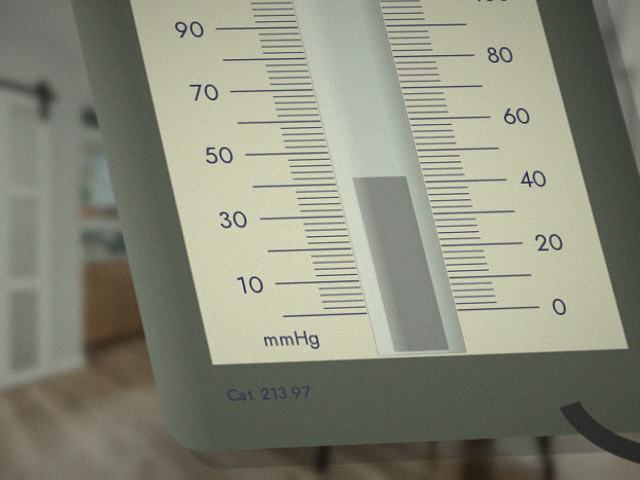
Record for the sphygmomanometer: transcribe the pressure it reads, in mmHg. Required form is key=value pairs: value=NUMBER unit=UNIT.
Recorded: value=42 unit=mmHg
